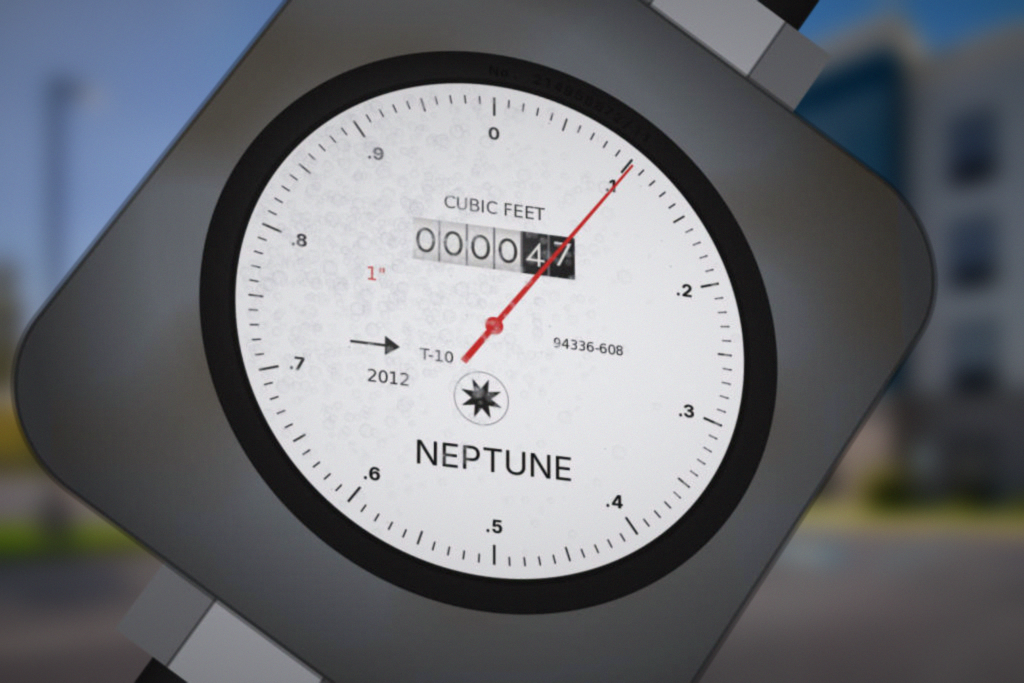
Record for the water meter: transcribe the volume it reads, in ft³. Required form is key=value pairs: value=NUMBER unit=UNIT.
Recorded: value=47.10 unit=ft³
